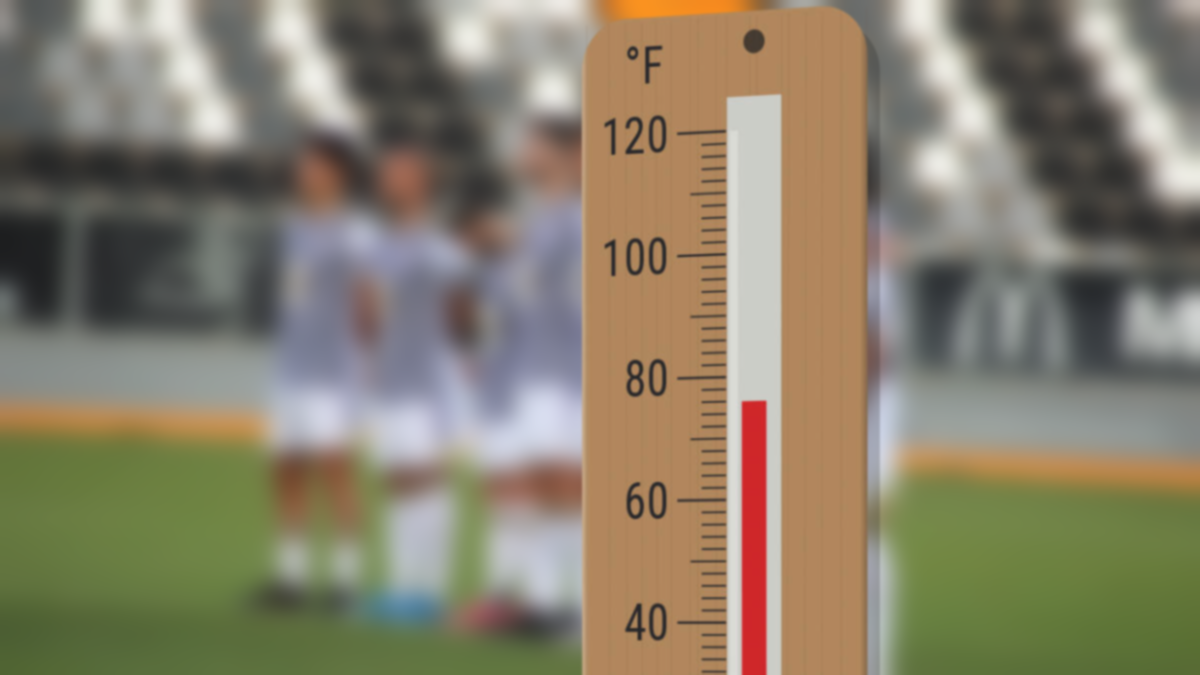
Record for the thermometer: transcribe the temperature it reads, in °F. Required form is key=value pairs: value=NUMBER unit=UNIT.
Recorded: value=76 unit=°F
